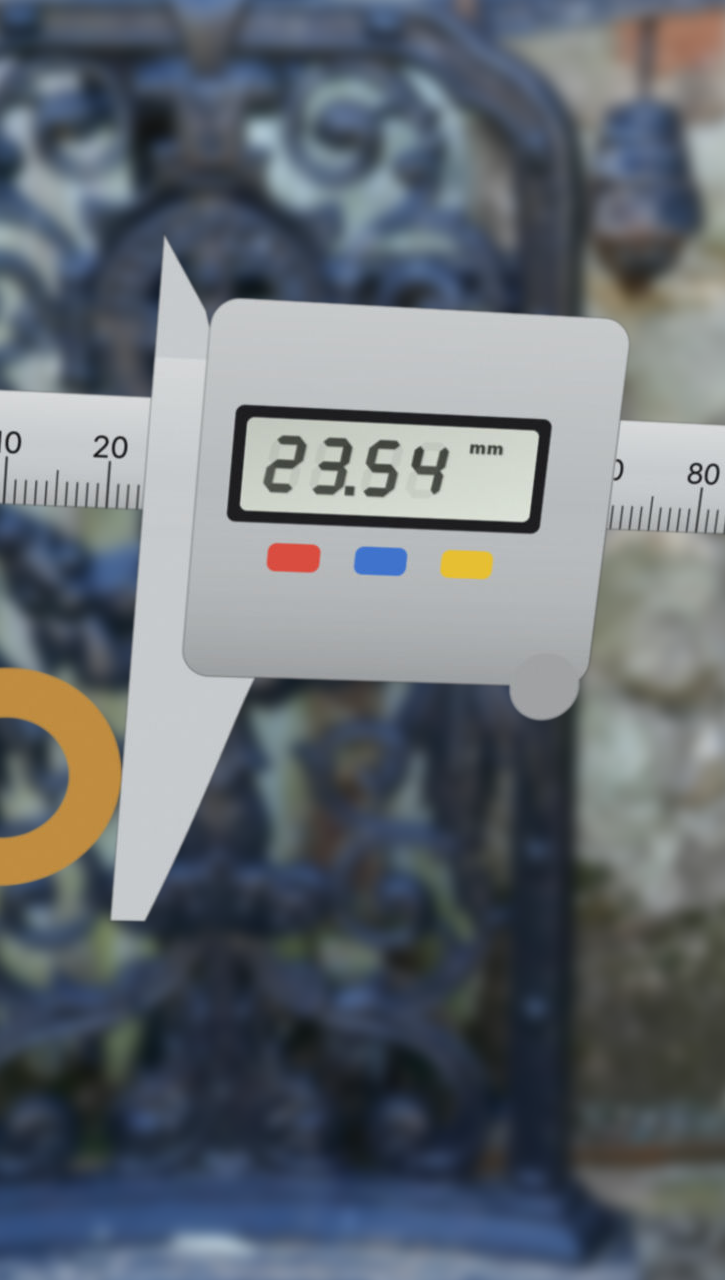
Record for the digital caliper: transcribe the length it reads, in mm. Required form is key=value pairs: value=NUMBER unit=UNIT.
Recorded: value=23.54 unit=mm
